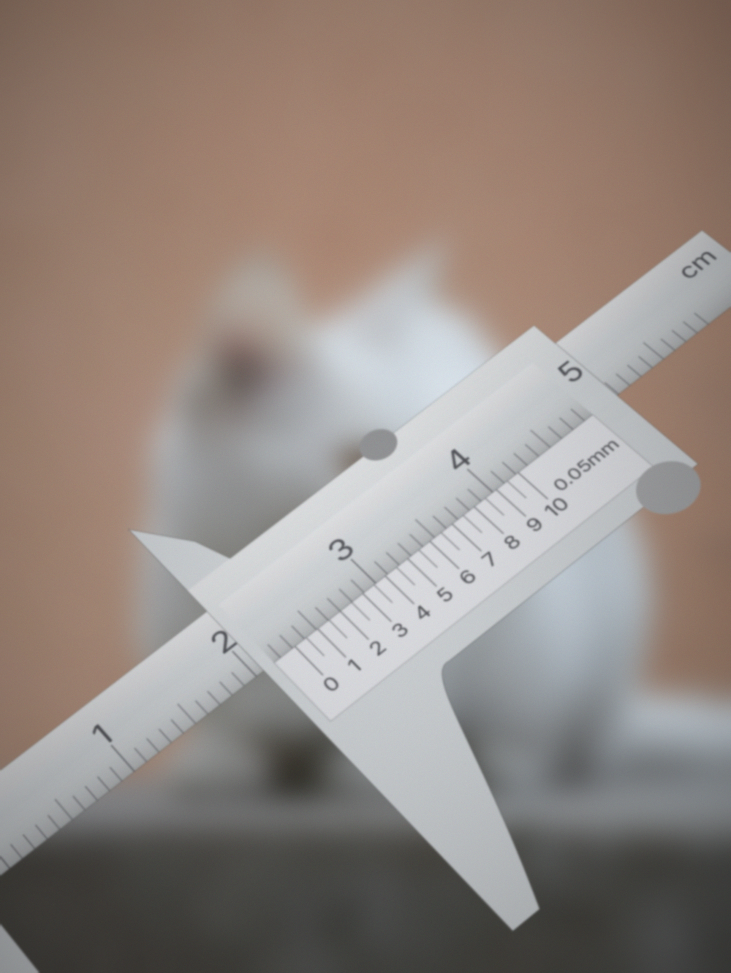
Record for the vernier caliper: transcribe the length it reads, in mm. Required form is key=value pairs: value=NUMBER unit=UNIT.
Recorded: value=23.2 unit=mm
